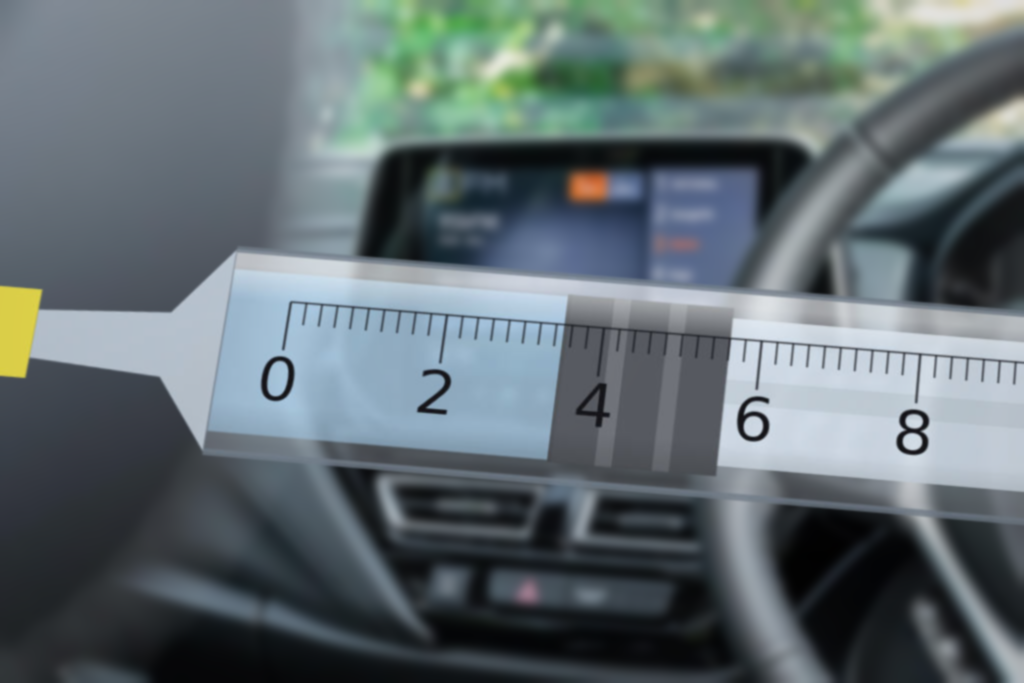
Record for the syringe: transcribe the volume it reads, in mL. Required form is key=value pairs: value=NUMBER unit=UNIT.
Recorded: value=3.5 unit=mL
